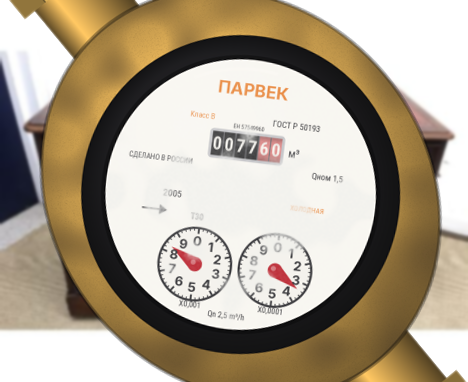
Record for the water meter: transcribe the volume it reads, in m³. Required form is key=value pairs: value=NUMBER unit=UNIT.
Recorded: value=77.6083 unit=m³
